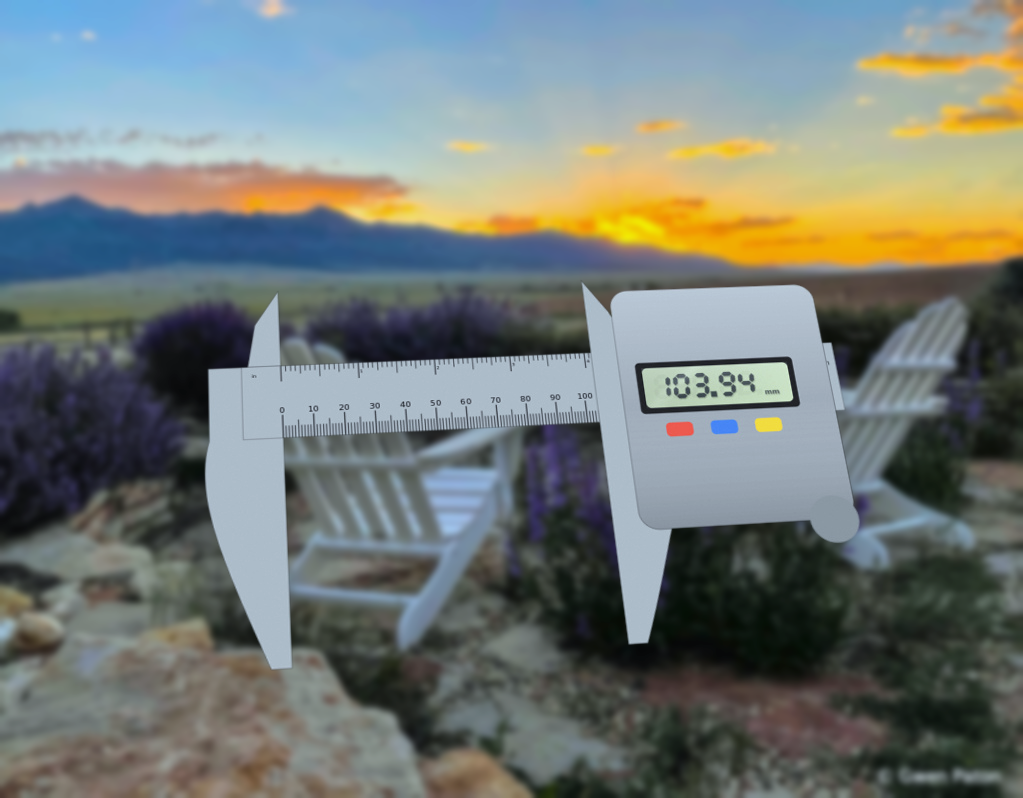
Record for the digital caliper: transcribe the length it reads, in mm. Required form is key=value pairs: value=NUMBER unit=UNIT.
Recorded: value=103.94 unit=mm
